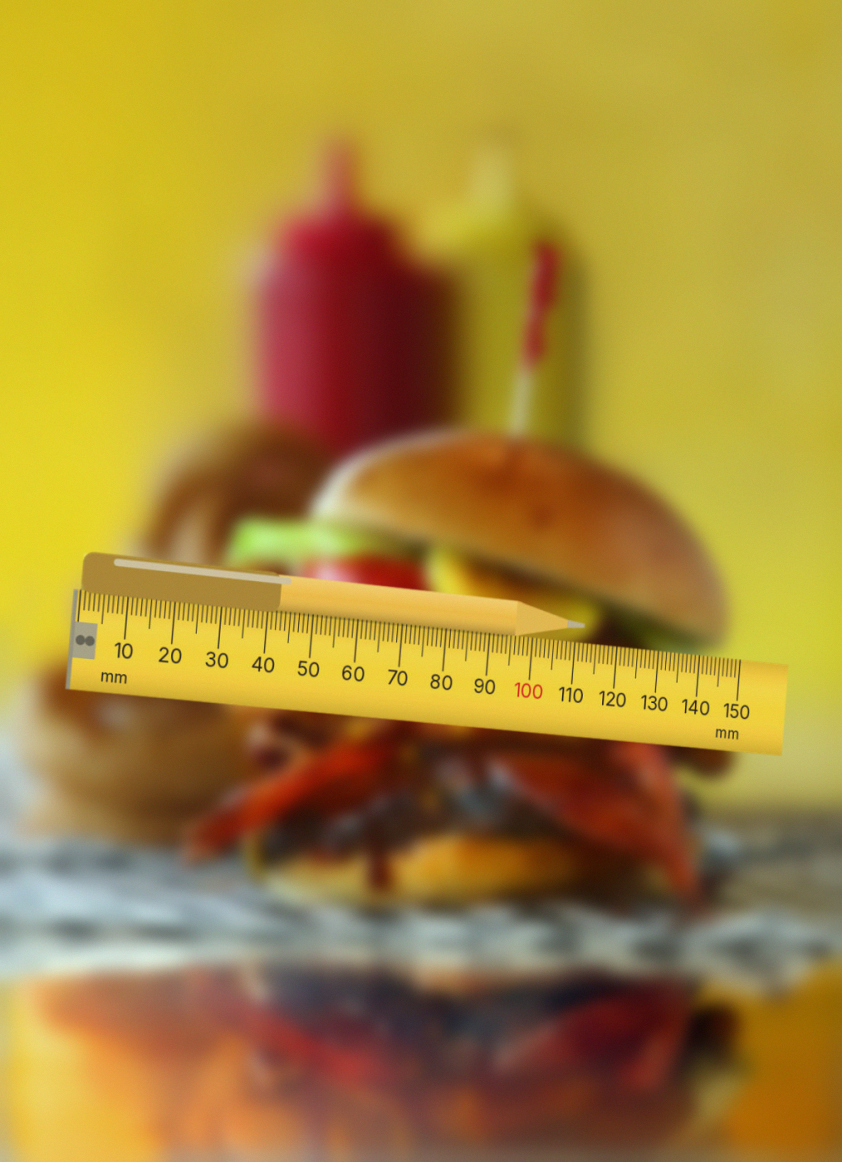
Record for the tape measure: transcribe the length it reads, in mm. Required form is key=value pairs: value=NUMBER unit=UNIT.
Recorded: value=112 unit=mm
